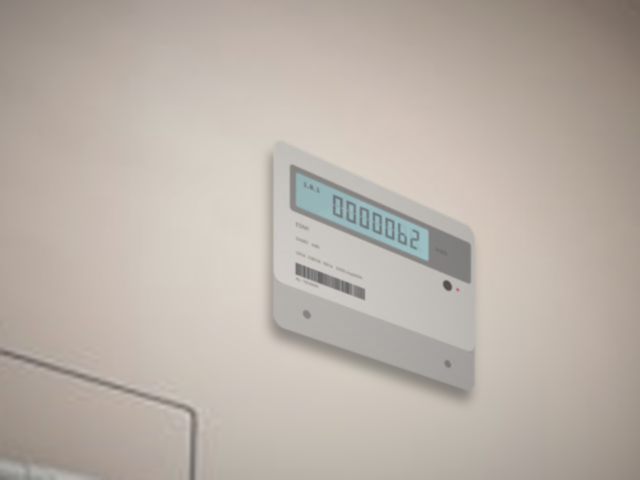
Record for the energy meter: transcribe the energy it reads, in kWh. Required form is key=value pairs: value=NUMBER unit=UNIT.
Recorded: value=62 unit=kWh
